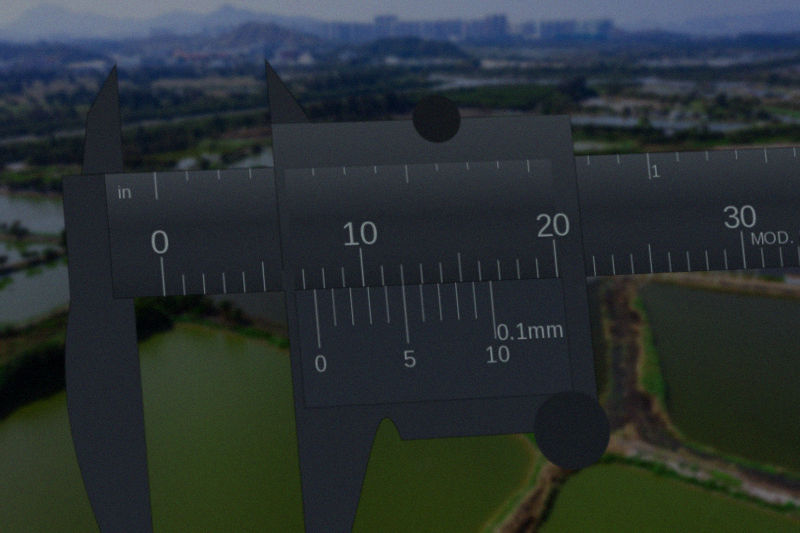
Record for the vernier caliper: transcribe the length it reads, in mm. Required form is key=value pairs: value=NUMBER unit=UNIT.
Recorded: value=7.5 unit=mm
